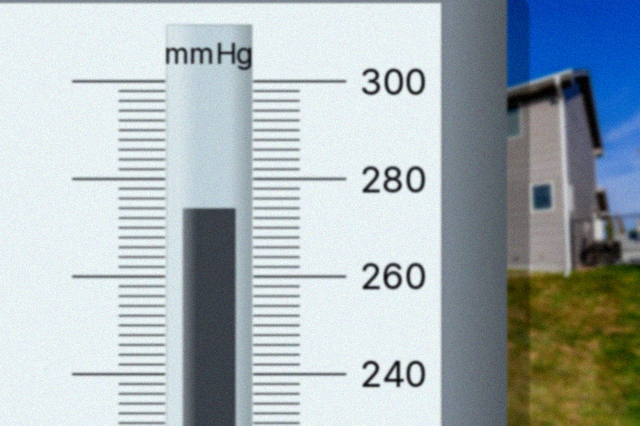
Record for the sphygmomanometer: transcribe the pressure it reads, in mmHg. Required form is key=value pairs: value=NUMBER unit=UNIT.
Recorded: value=274 unit=mmHg
